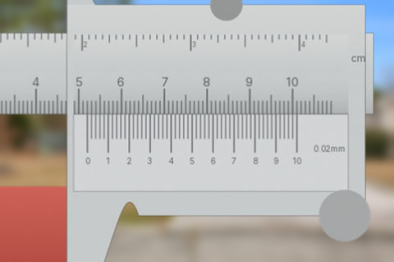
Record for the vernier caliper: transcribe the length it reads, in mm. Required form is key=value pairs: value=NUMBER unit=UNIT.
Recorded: value=52.0 unit=mm
